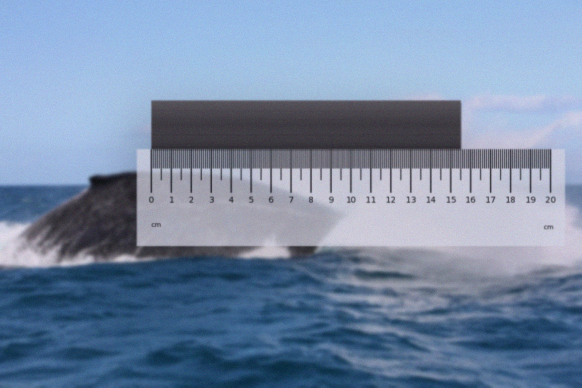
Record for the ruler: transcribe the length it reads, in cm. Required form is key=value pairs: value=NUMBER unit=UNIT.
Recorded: value=15.5 unit=cm
